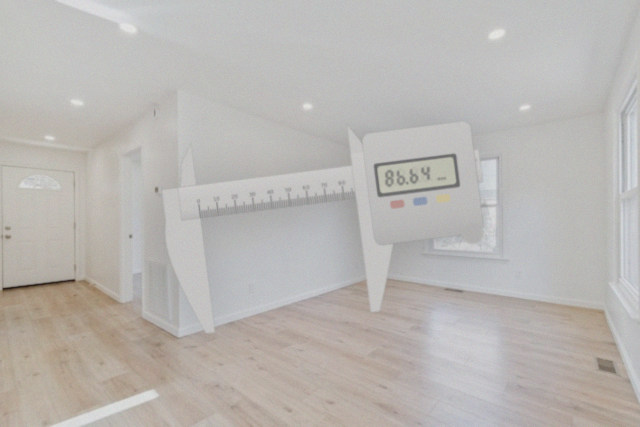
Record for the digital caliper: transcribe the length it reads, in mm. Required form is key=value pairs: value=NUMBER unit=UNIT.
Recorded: value=86.64 unit=mm
